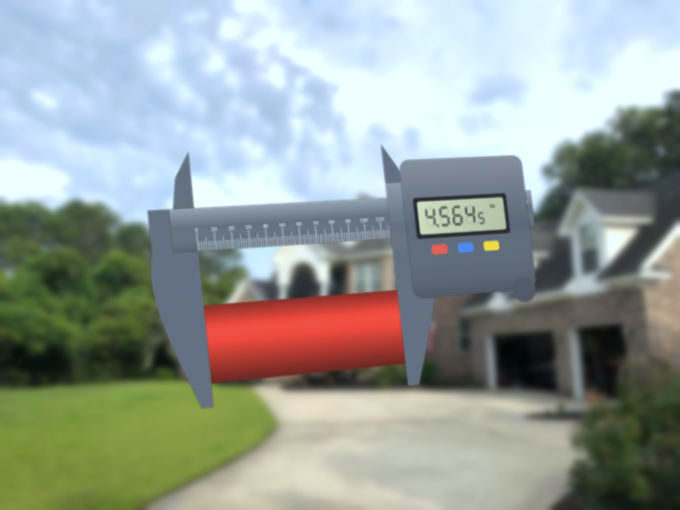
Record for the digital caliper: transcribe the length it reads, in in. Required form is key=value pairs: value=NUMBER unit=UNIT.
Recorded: value=4.5645 unit=in
